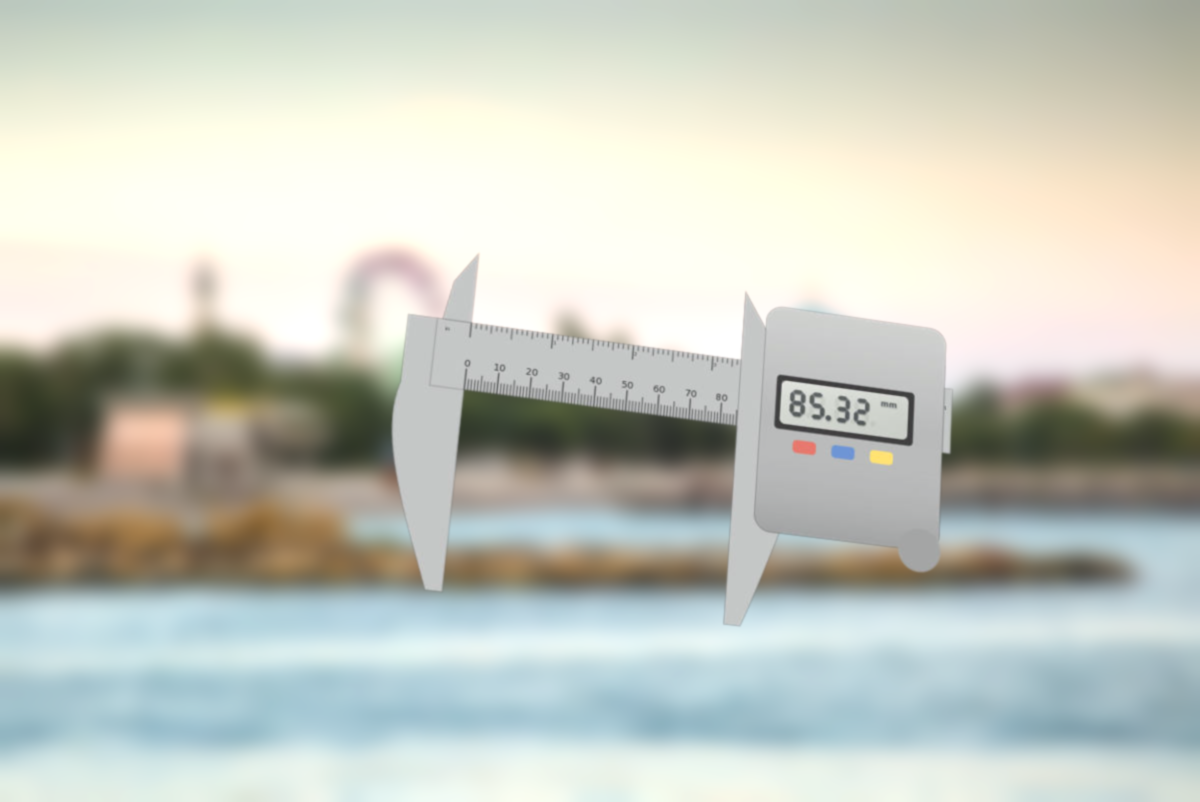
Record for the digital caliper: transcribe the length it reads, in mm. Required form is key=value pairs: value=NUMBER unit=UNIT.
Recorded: value=85.32 unit=mm
